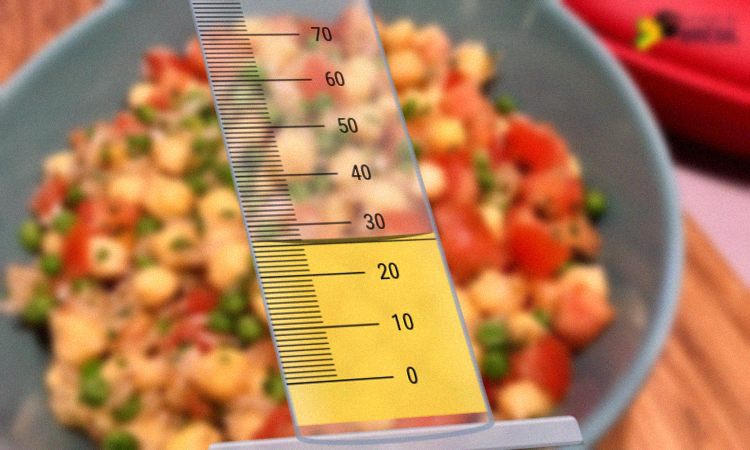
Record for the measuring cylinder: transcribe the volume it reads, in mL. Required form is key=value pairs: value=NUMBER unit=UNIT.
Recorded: value=26 unit=mL
